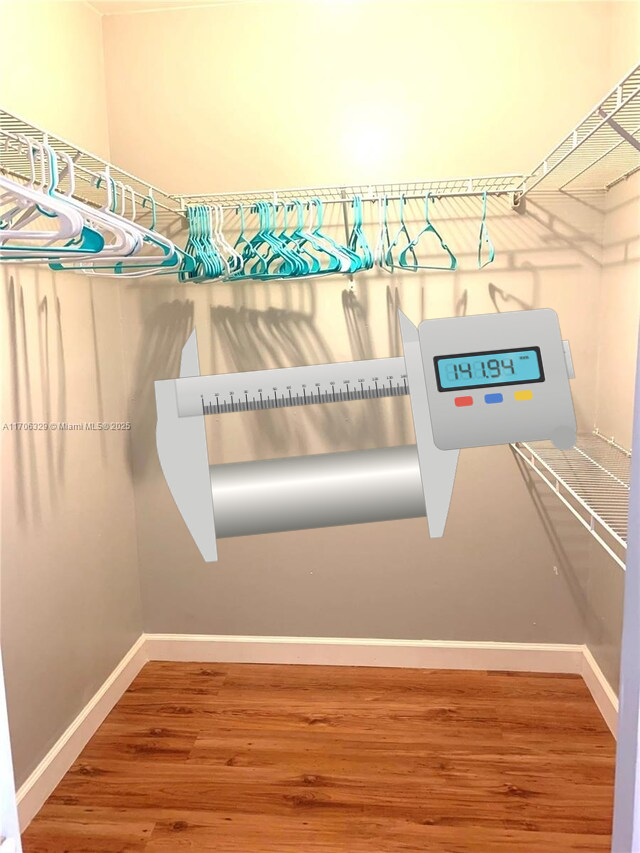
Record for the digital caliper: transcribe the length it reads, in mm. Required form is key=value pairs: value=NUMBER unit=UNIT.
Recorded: value=141.94 unit=mm
